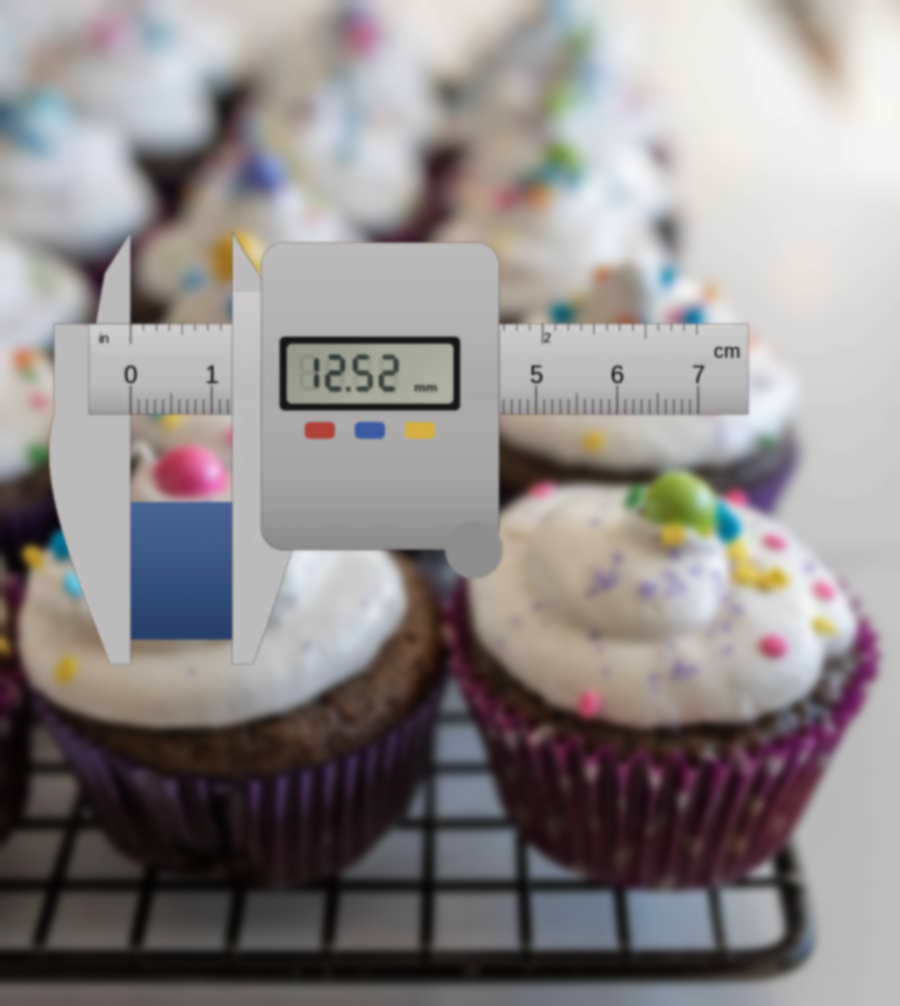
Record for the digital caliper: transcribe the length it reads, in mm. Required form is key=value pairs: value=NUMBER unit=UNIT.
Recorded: value=12.52 unit=mm
